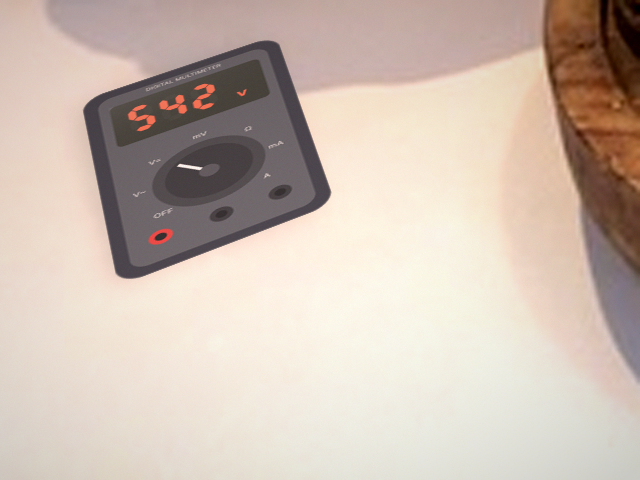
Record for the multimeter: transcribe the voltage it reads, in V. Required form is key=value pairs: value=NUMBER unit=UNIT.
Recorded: value=542 unit=V
